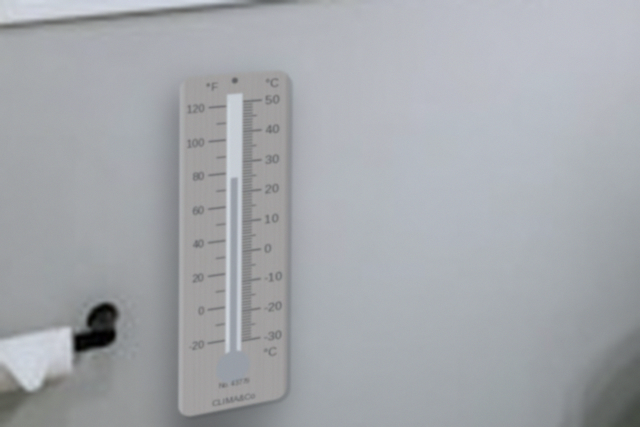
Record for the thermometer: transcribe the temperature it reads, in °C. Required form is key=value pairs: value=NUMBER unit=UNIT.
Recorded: value=25 unit=°C
